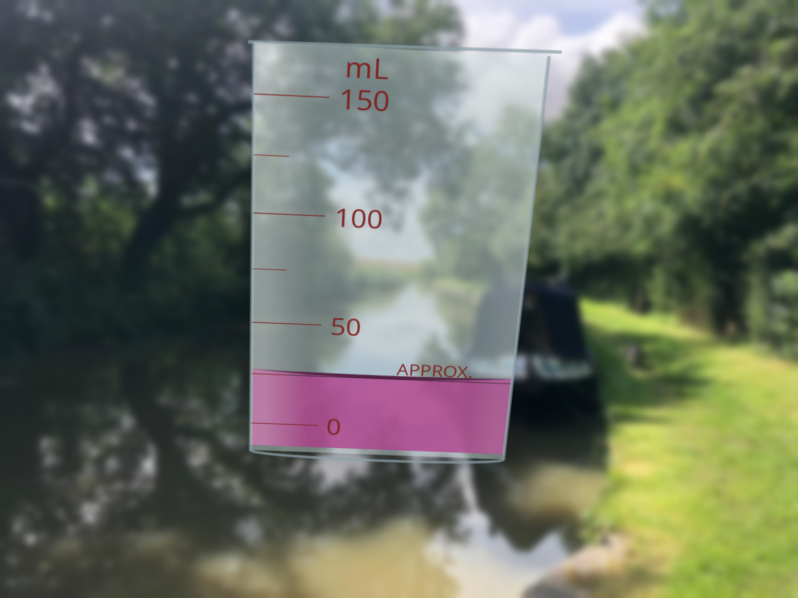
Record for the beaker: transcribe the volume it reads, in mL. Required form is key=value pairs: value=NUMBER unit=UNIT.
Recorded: value=25 unit=mL
